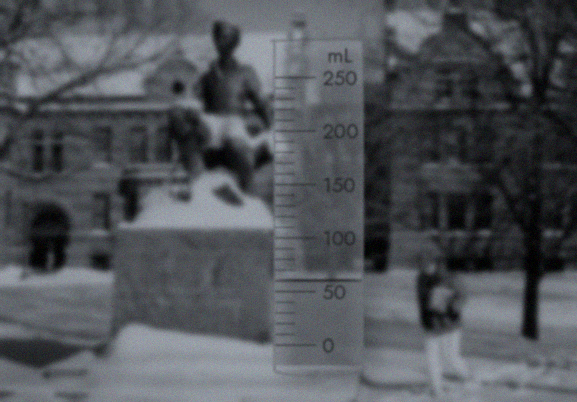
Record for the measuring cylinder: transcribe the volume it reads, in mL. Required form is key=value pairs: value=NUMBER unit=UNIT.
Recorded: value=60 unit=mL
